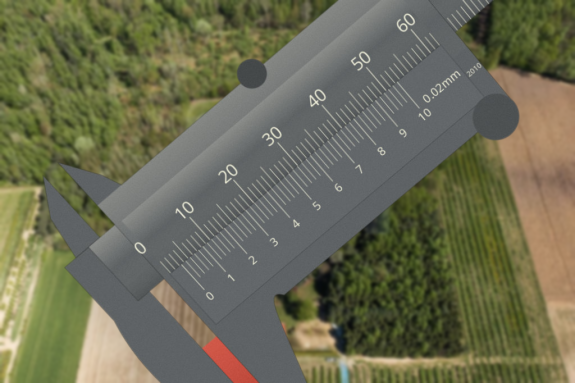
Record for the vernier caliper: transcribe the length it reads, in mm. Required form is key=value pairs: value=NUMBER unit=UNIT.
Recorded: value=3.4 unit=mm
